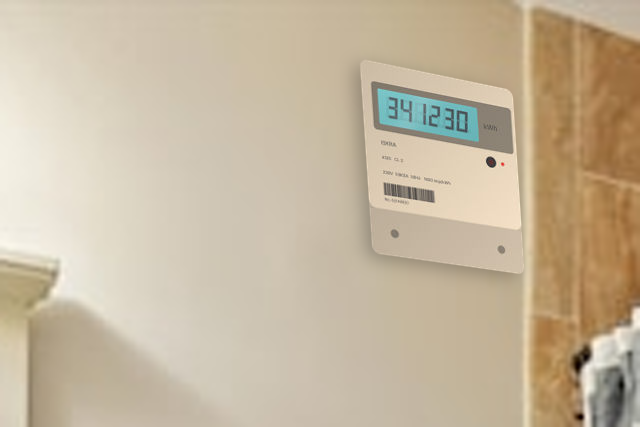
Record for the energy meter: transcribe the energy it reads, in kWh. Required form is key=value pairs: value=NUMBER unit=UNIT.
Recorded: value=341230 unit=kWh
